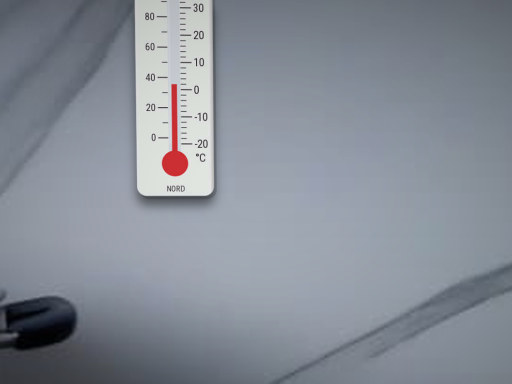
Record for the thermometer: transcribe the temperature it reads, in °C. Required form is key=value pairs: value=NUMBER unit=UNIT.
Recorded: value=2 unit=°C
